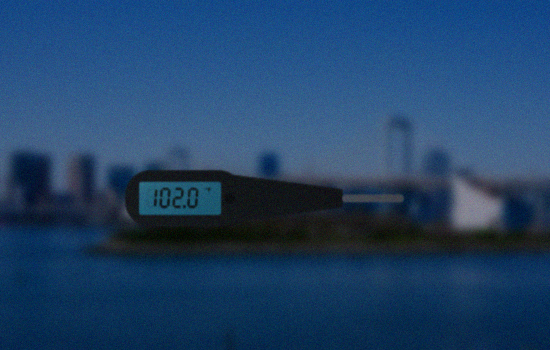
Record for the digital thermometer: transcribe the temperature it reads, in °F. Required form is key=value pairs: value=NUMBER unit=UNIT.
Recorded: value=102.0 unit=°F
